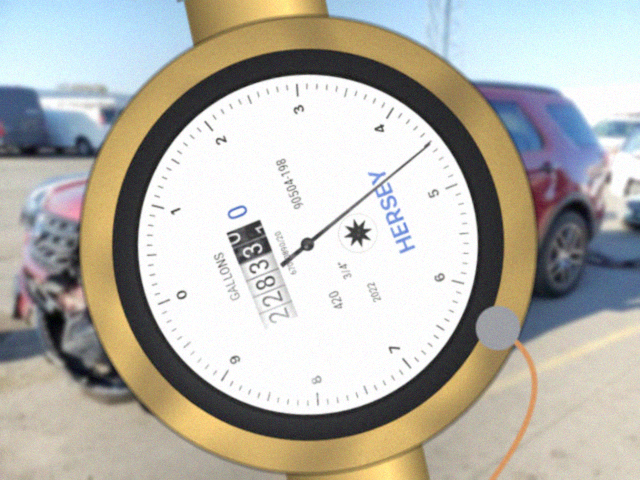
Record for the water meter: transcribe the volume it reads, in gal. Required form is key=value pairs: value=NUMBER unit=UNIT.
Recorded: value=2283304.5 unit=gal
